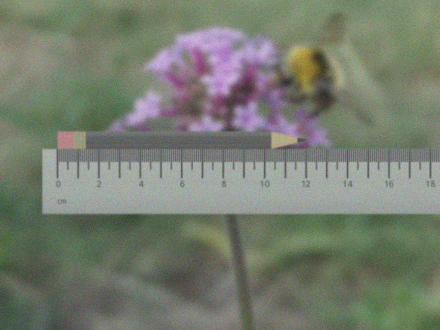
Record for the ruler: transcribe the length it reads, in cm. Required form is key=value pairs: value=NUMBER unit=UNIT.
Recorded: value=12 unit=cm
